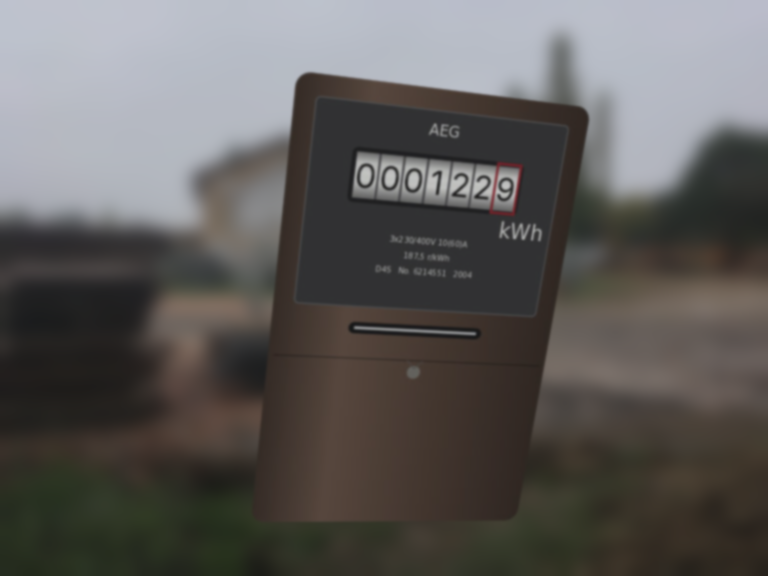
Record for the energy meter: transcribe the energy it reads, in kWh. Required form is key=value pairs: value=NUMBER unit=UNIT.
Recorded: value=122.9 unit=kWh
